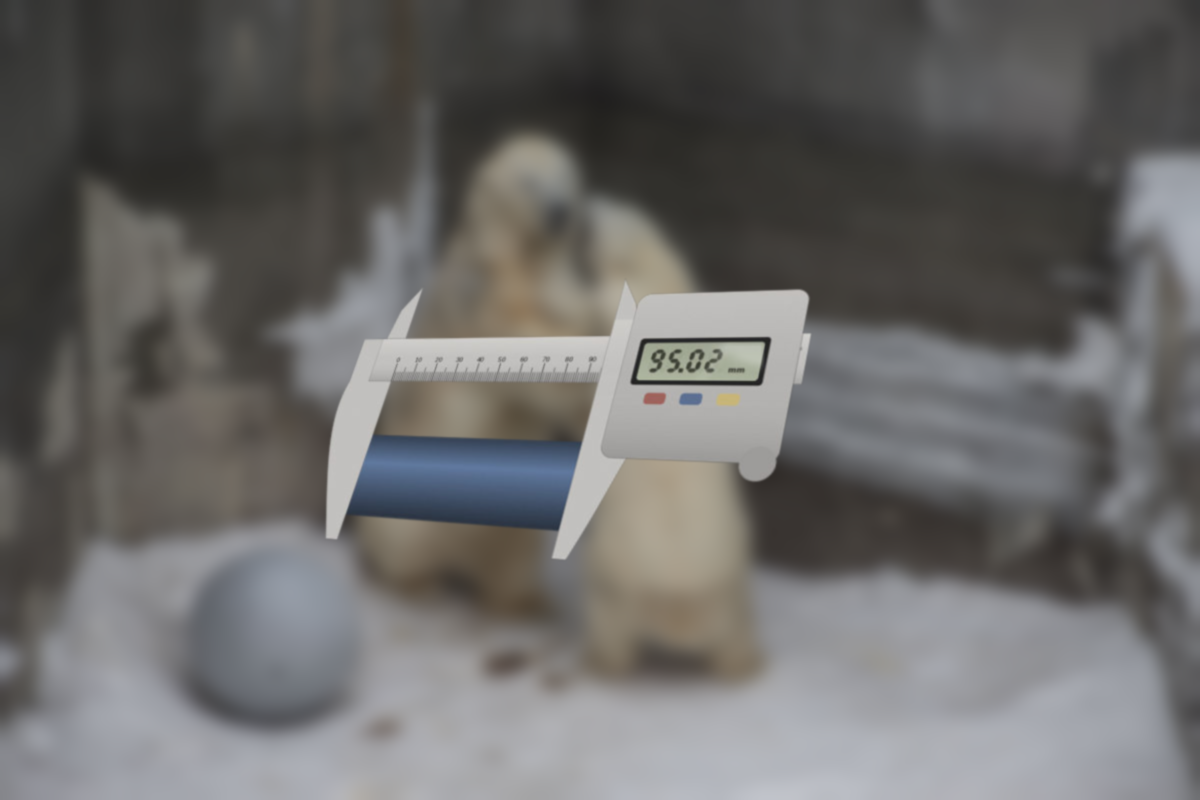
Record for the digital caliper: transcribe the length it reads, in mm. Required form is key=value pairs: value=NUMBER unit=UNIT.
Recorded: value=95.02 unit=mm
